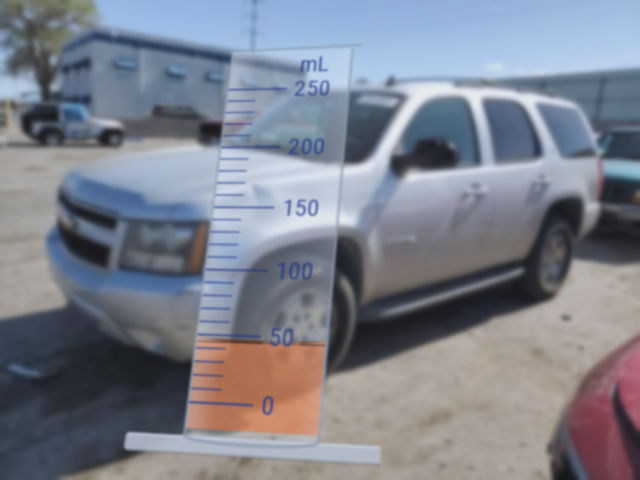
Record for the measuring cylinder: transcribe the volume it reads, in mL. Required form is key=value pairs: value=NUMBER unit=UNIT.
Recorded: value=45 unit=mL
